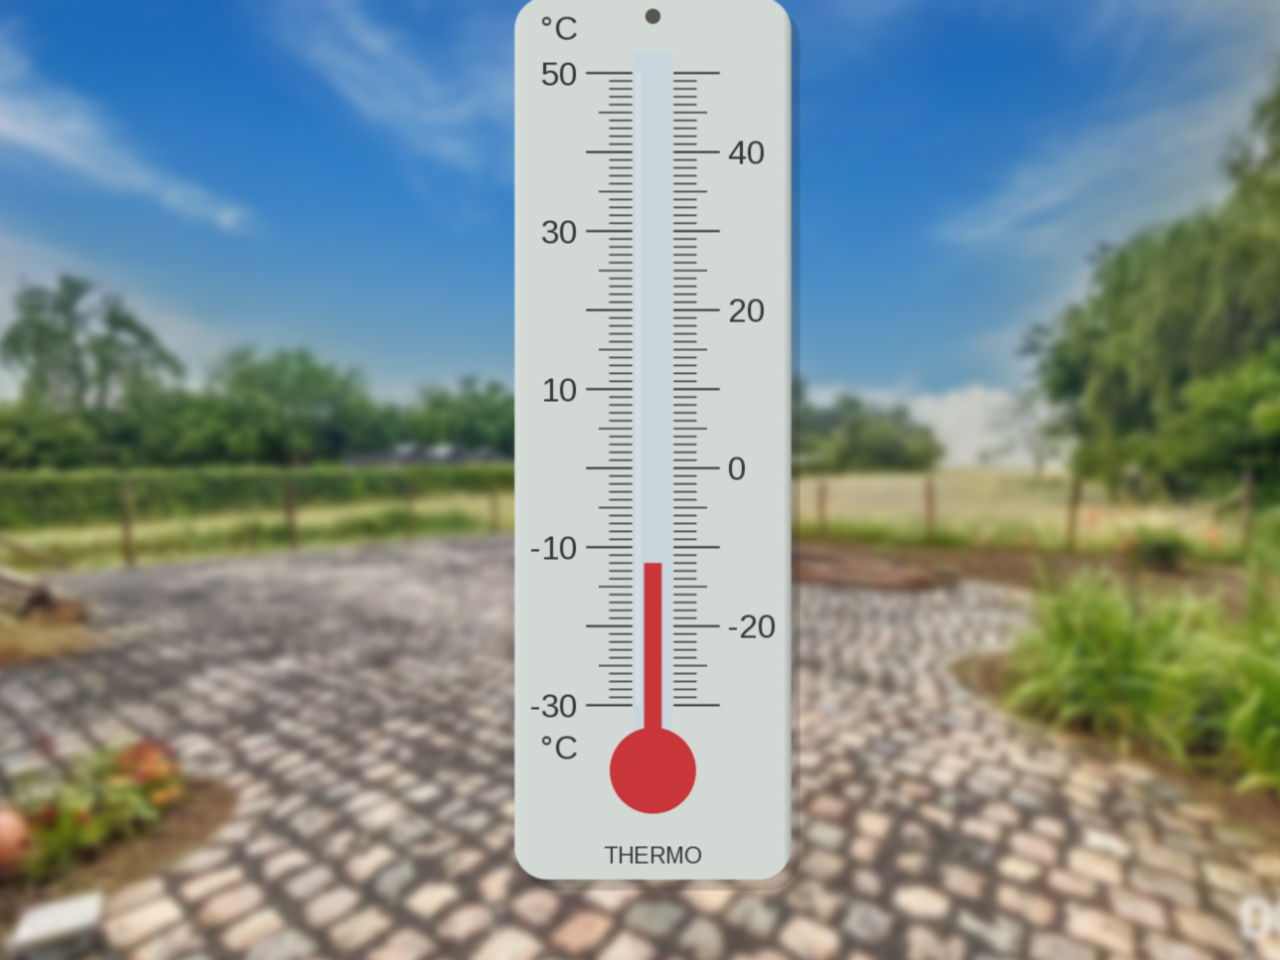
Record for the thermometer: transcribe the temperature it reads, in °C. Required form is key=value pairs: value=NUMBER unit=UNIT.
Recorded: value=-12 unit=°C
